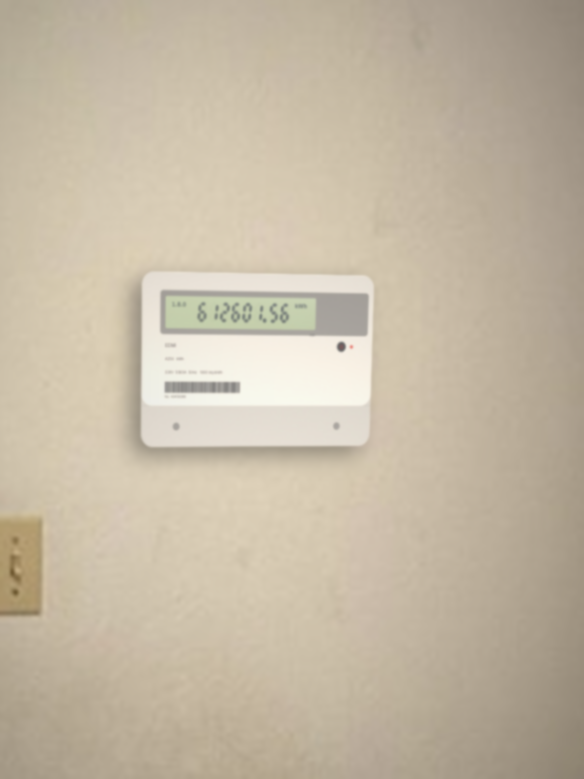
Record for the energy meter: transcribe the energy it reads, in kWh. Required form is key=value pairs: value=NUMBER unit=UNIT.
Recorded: value=612601.56 unit=kWh
